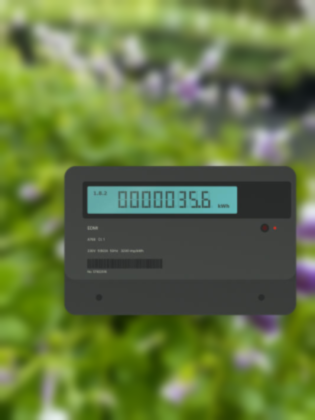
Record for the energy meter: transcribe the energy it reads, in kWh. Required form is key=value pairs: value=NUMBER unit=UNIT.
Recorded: value=35.6 unit=kWh
